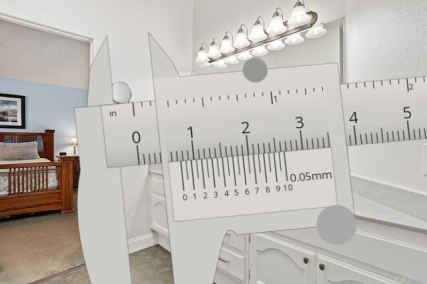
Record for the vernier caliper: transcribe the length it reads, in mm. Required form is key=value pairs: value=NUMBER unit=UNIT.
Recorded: value=7.6 unit=mm
